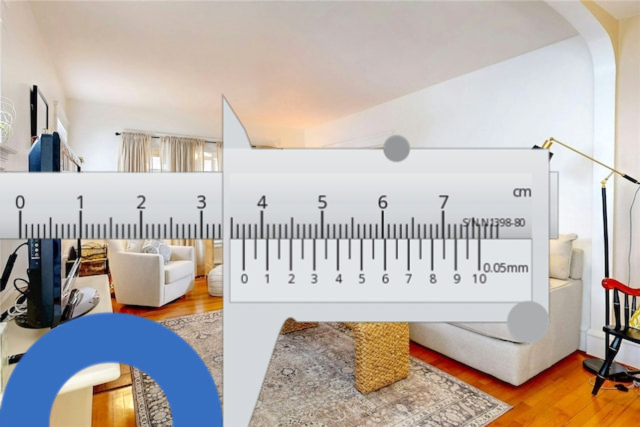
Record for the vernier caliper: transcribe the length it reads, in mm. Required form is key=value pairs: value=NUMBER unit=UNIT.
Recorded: value=37.0 unit=mm
